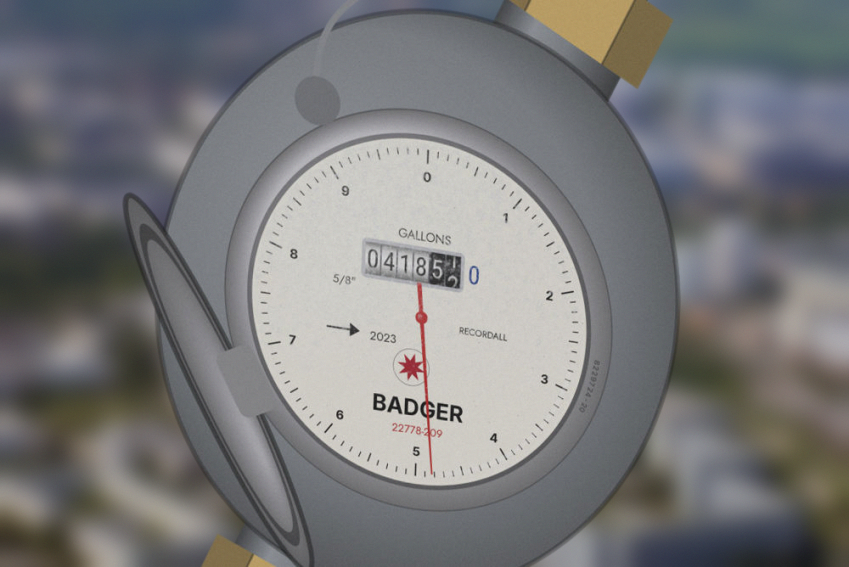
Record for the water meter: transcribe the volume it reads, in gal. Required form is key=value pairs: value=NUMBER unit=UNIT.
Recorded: value=418514.8 unit=gal
